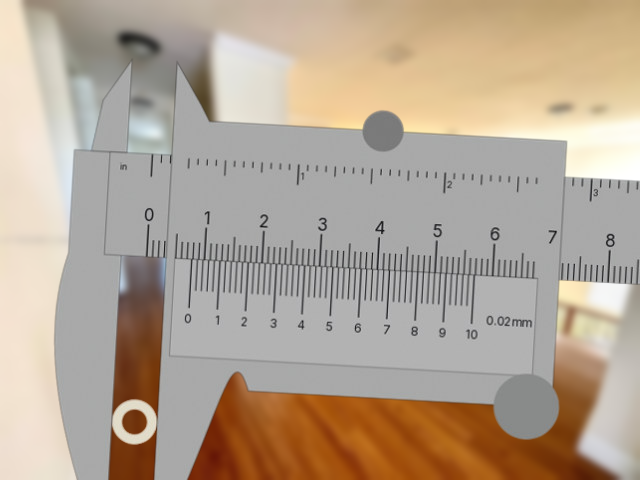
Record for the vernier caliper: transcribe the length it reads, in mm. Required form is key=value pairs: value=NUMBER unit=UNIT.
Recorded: value=7.8 unit=mm
